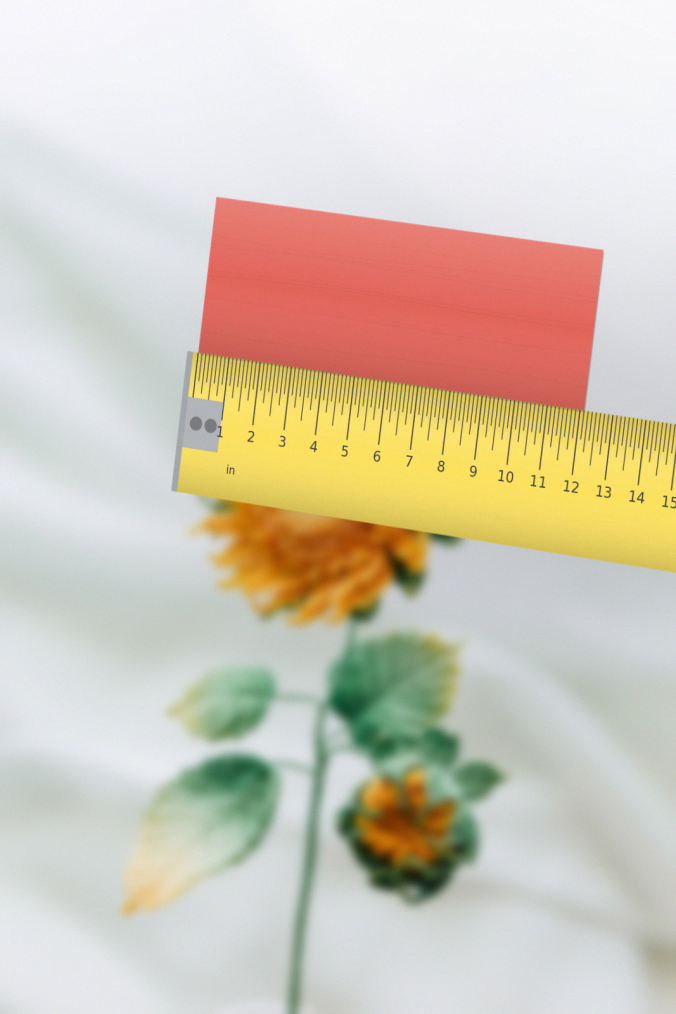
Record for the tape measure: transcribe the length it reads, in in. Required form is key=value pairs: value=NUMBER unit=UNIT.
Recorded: value=12.125 unit=in
